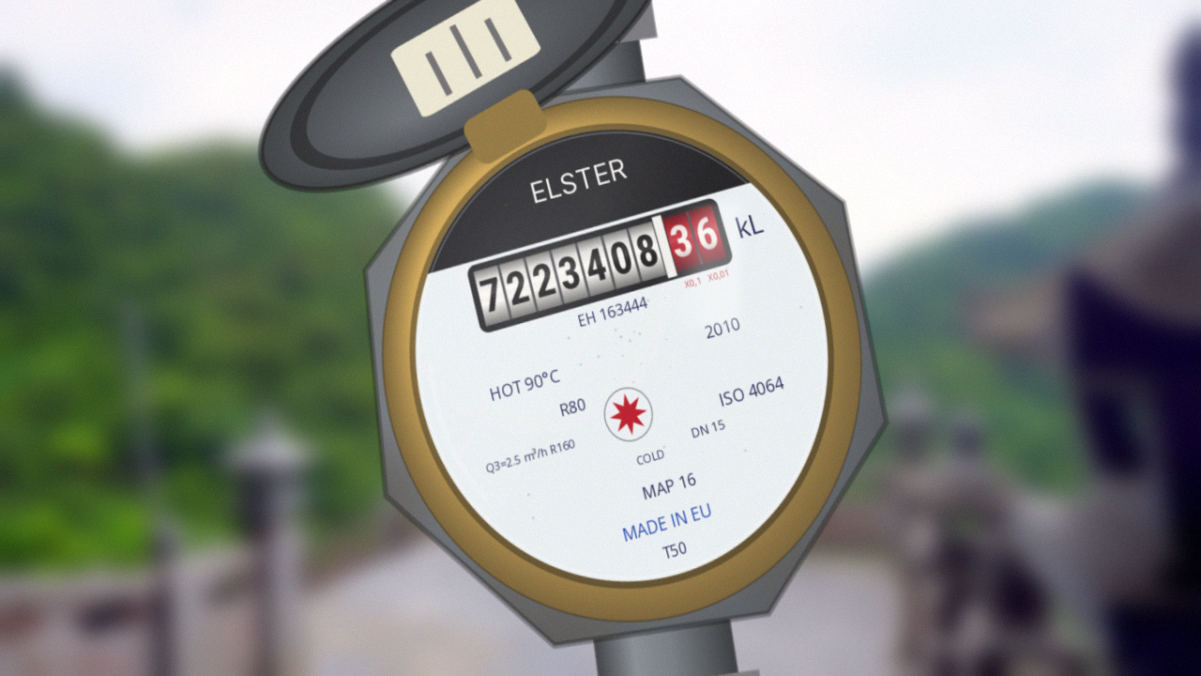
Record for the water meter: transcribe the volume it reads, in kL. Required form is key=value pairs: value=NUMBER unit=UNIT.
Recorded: value=7223408.36 unit=kL
